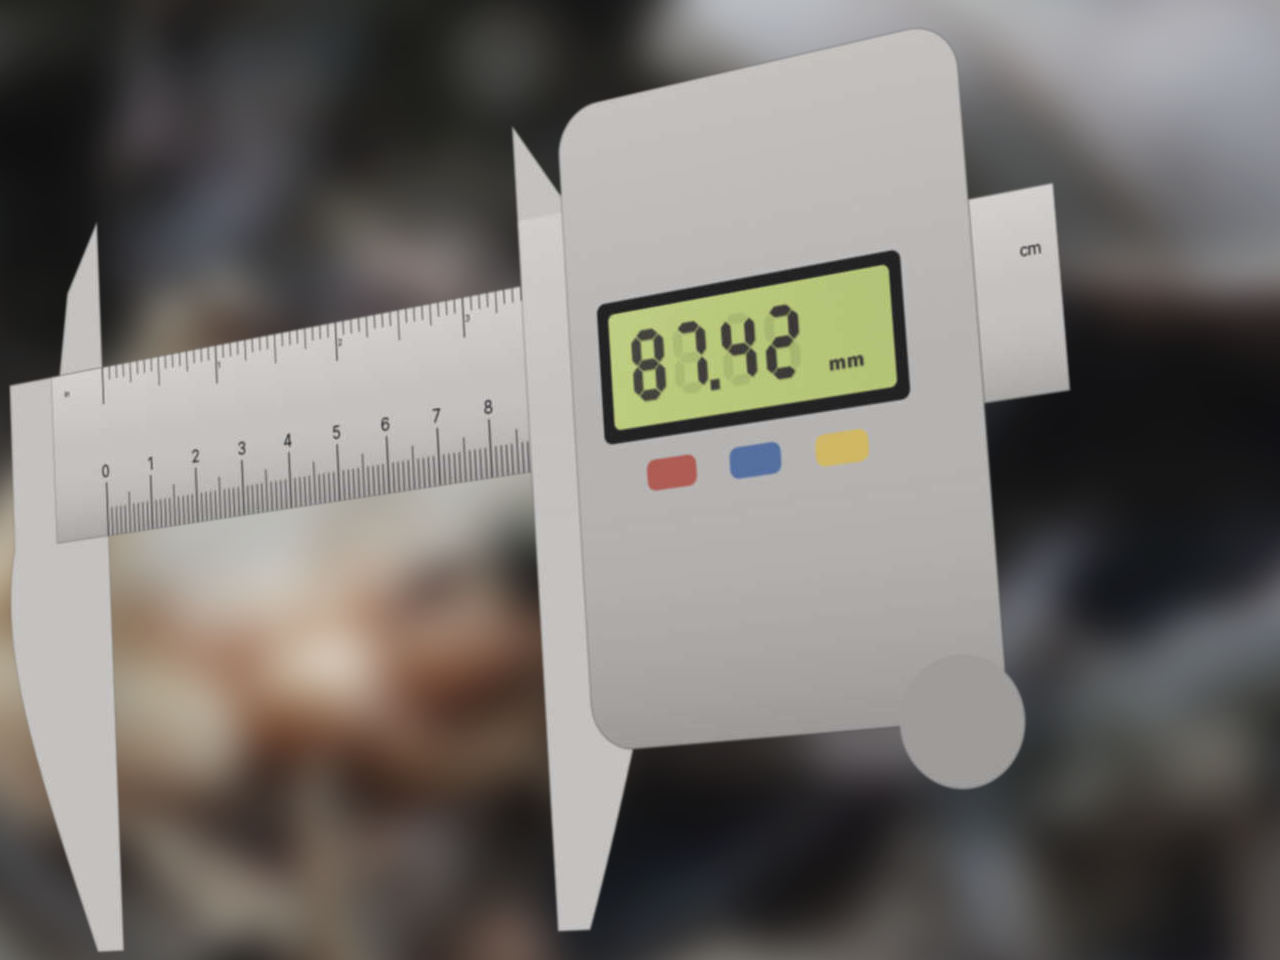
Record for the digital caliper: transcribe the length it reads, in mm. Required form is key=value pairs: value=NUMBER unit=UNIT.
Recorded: value=87.42 unit=mm
